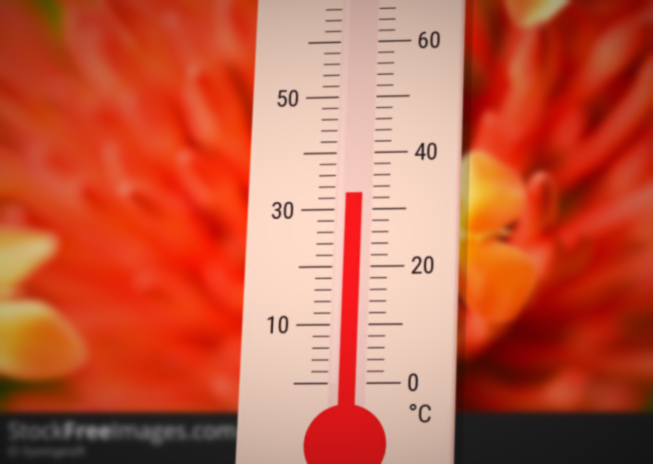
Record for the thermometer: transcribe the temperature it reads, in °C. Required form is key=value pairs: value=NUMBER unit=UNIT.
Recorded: value=33 unit=°C
